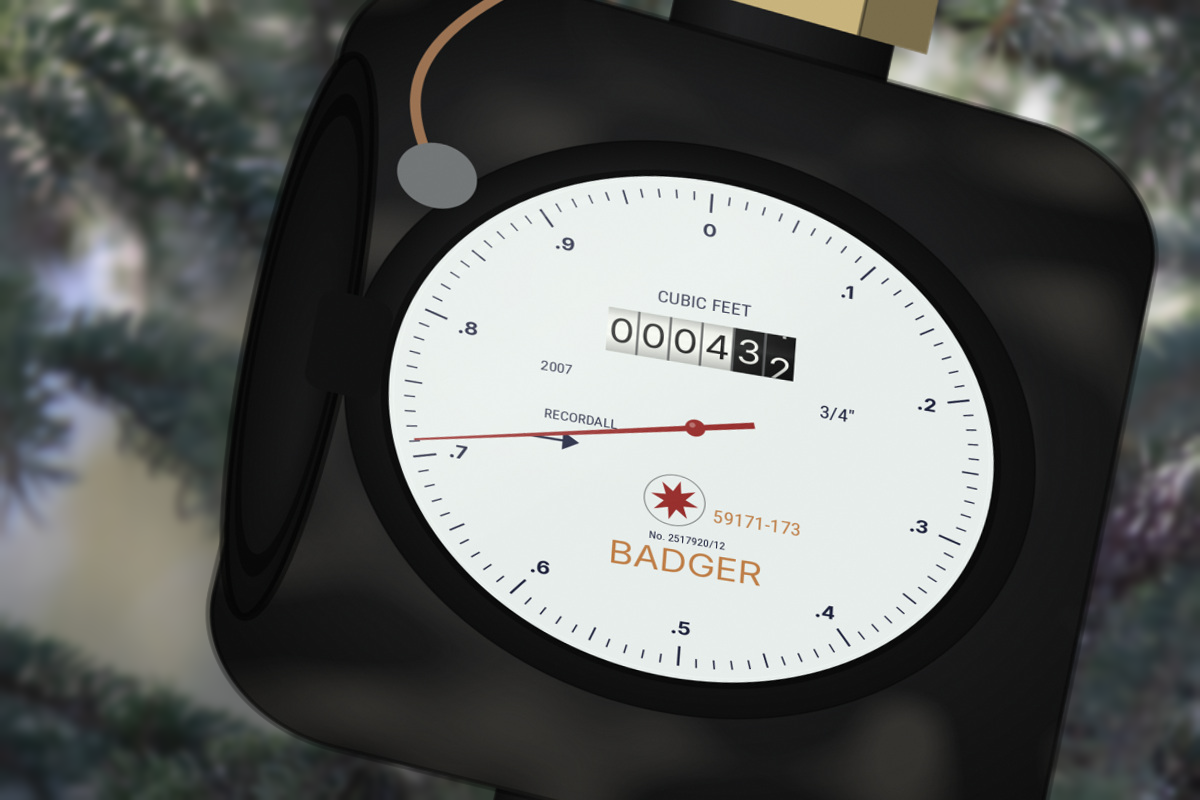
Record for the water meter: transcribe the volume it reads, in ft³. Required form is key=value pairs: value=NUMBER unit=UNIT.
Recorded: value=431.71 unit=ft³
